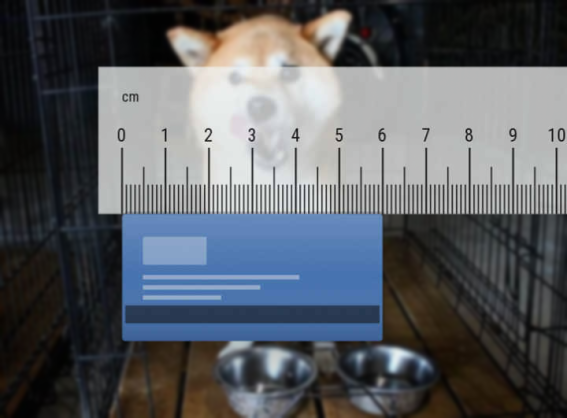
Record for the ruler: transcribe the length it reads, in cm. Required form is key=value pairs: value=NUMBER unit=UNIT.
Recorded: value=6 unit=cm
